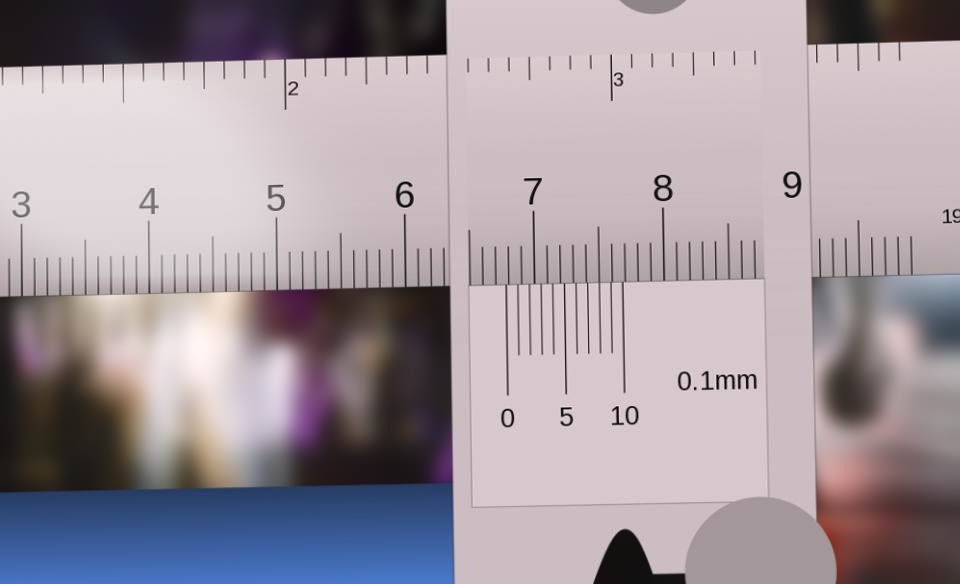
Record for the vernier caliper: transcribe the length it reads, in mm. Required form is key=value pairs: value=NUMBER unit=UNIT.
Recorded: value=67.8 unit=mm
